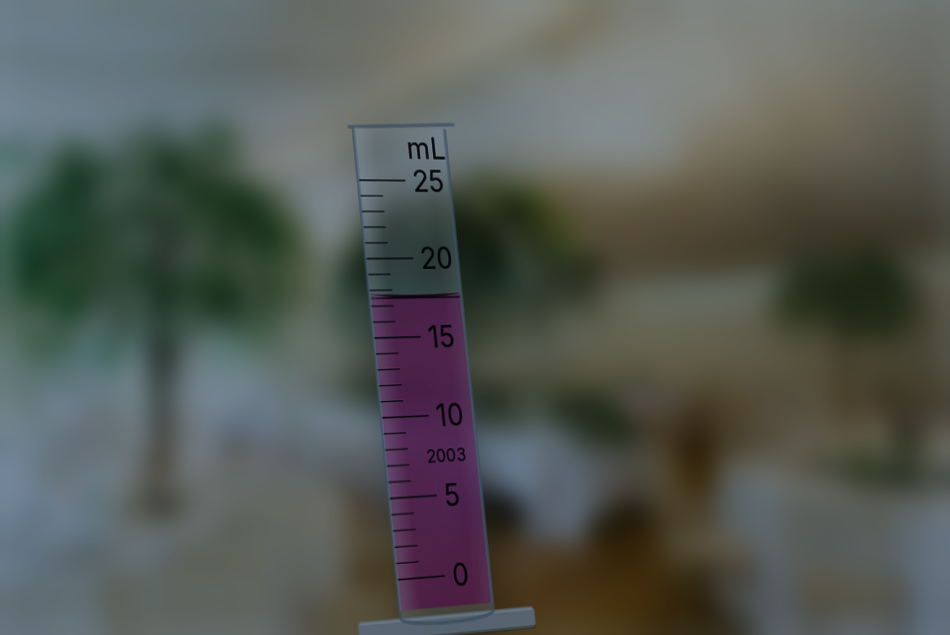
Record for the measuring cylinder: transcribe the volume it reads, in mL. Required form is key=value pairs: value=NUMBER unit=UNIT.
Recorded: value=17.5 unit=mL
